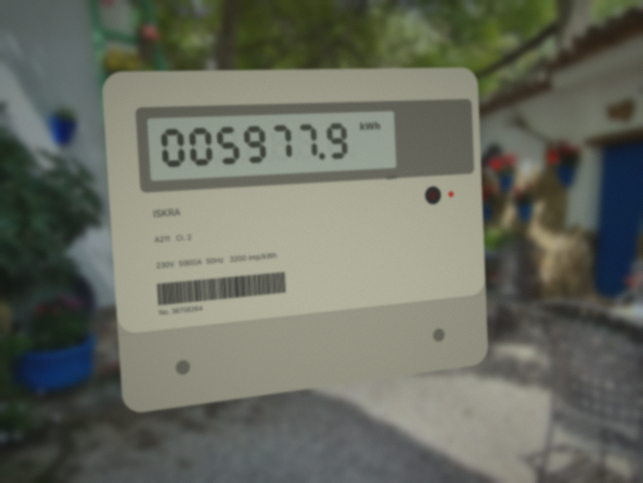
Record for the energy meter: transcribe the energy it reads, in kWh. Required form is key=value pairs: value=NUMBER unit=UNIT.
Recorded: value=5977.9 unit=kWh
